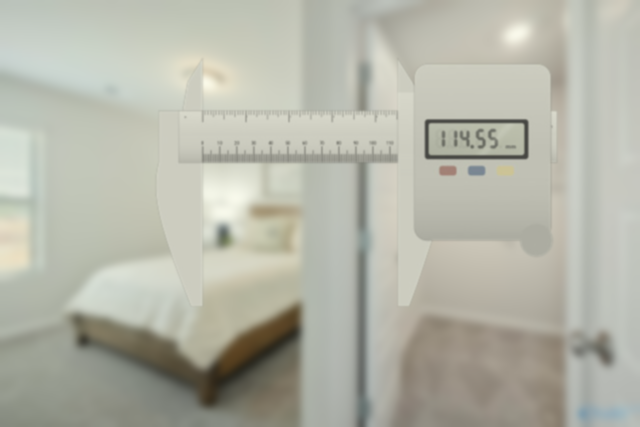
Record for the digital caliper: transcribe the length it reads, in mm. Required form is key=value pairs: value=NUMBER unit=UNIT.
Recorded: value=114.55 unit=mm
